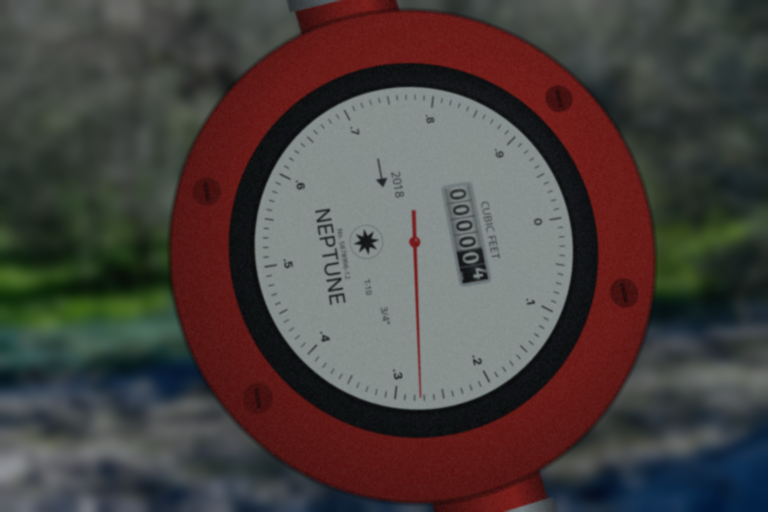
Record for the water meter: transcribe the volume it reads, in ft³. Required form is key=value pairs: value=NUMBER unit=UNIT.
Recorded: value=4.27 unit=ft³
